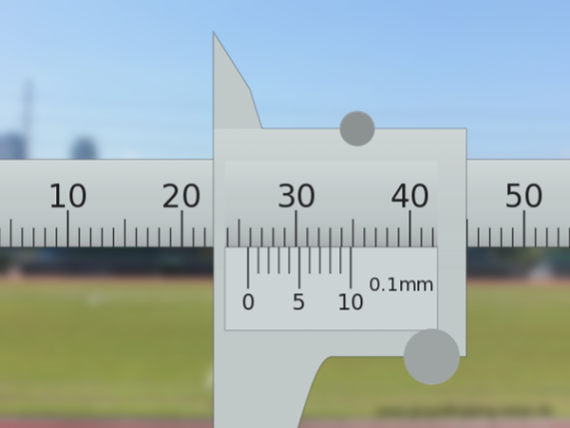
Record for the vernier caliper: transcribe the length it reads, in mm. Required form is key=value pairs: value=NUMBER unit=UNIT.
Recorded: value=25.8 unit=mm
